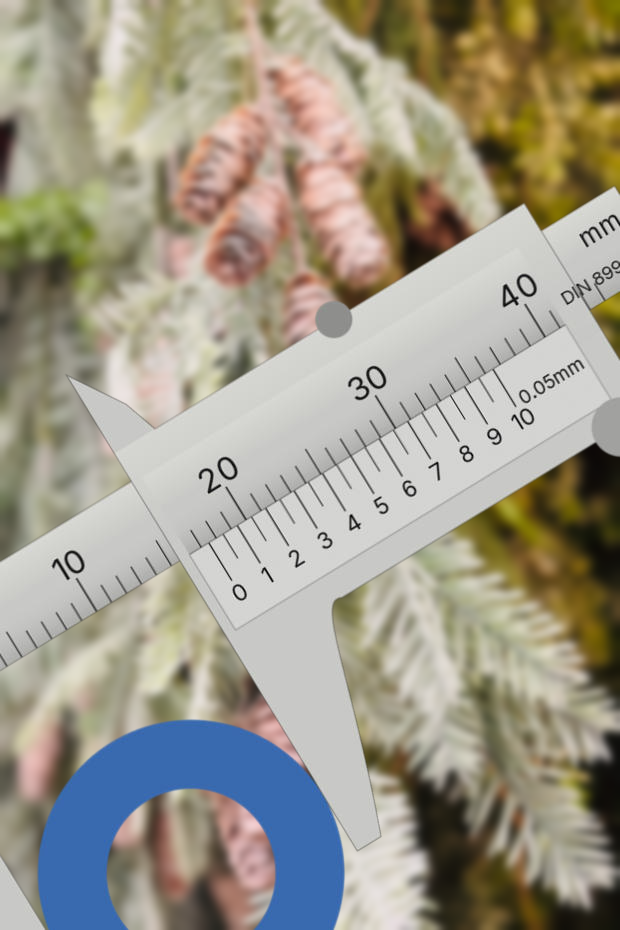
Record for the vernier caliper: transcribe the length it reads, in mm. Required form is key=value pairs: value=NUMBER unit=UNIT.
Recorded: value=17.5 unit=mm
